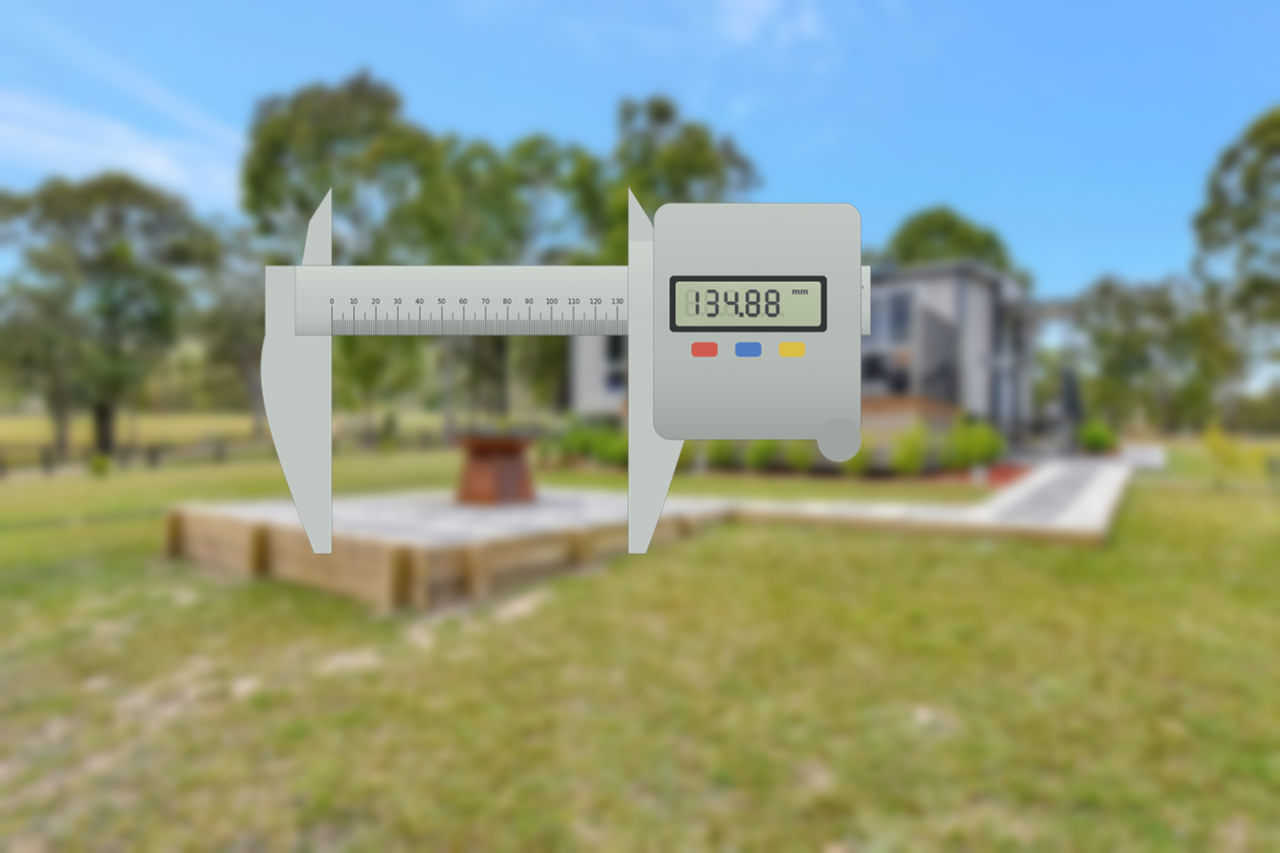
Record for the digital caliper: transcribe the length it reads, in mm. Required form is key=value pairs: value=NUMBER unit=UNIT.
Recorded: value=134.88 unit=mm
